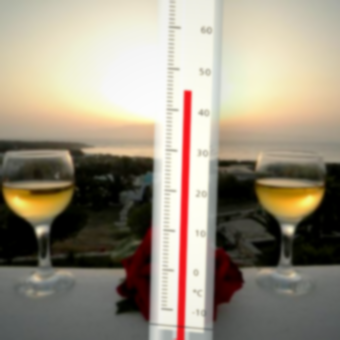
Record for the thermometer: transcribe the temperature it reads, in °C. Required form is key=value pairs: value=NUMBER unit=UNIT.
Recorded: value=45 unit=°C
